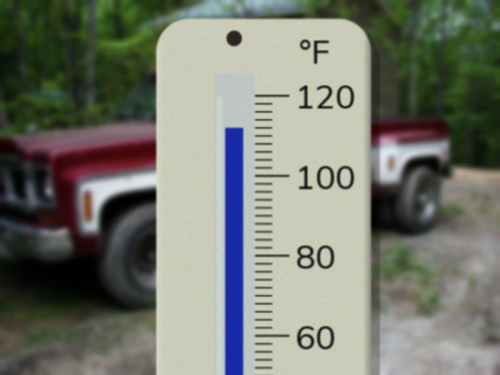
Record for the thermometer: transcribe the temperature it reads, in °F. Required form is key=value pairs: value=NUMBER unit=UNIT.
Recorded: value=112 unit=°F
